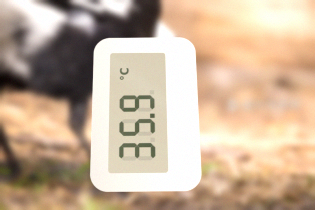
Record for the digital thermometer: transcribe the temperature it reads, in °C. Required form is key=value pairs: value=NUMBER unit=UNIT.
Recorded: value=35.9 unit=°C
